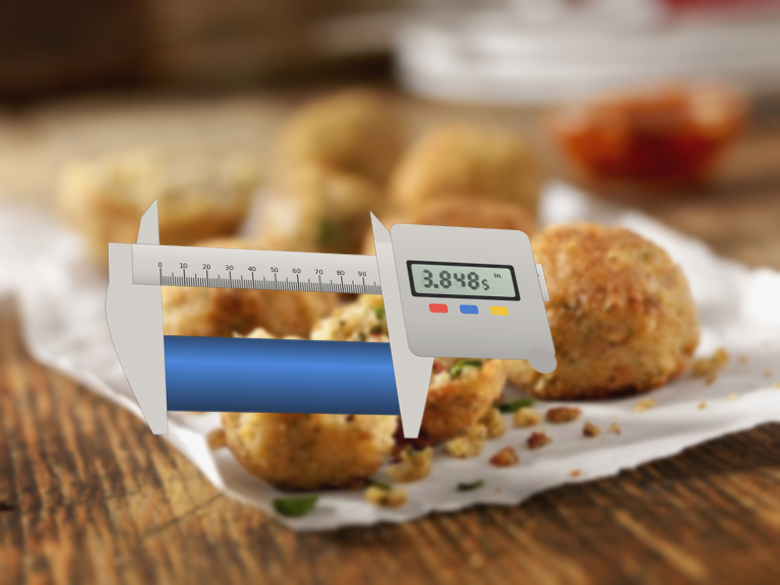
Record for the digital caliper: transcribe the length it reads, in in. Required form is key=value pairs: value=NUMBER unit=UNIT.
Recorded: value=3.8485 unit=in
